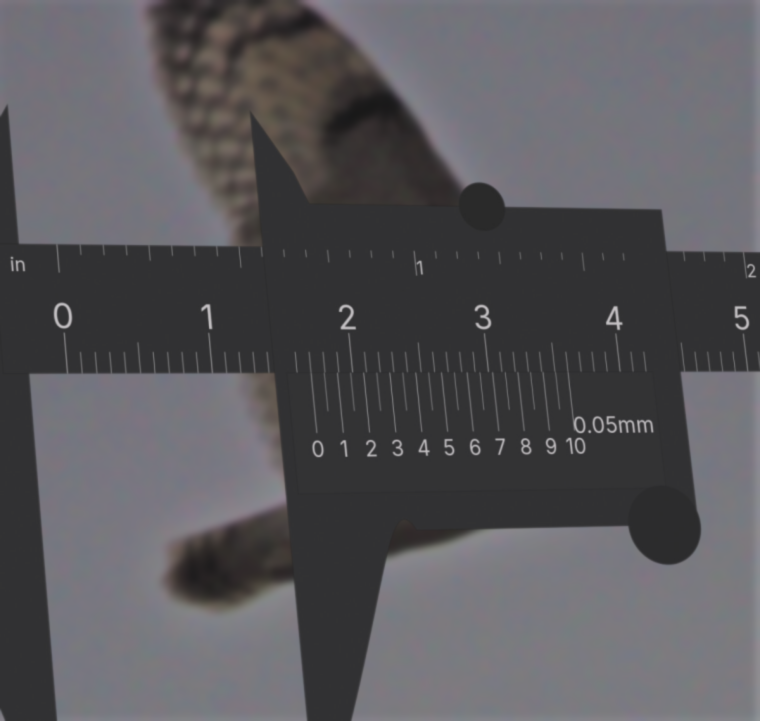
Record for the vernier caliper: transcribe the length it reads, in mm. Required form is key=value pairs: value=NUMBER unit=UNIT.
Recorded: value=17.0 unit=mm
